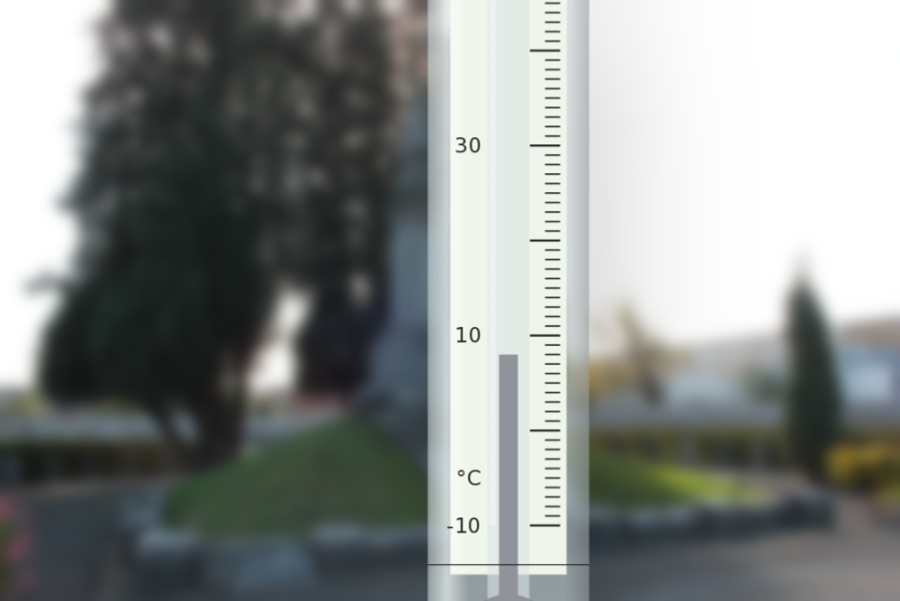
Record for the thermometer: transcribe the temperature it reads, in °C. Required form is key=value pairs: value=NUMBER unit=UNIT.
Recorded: value=8 unit=°C
